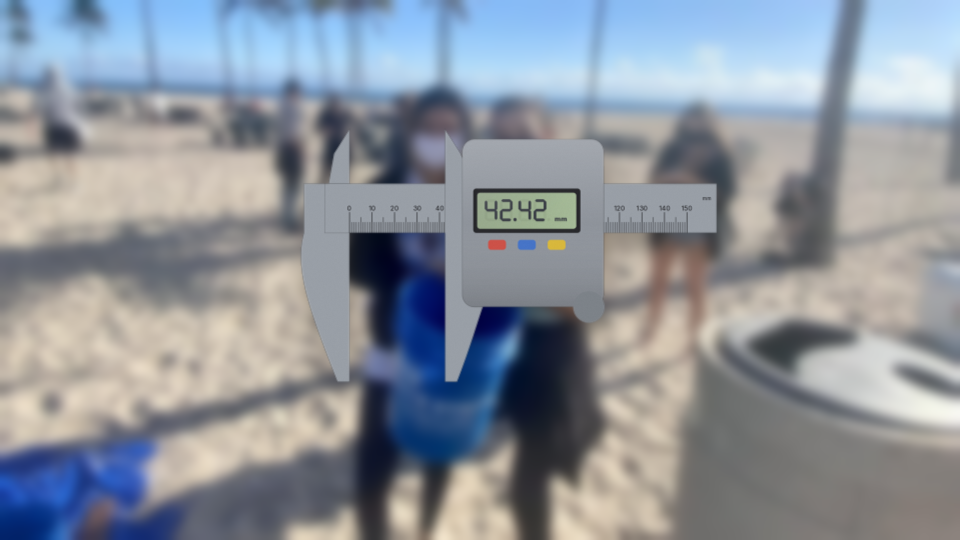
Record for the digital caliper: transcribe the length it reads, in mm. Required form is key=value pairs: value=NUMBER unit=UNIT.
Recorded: value=42.42 unit=mm
